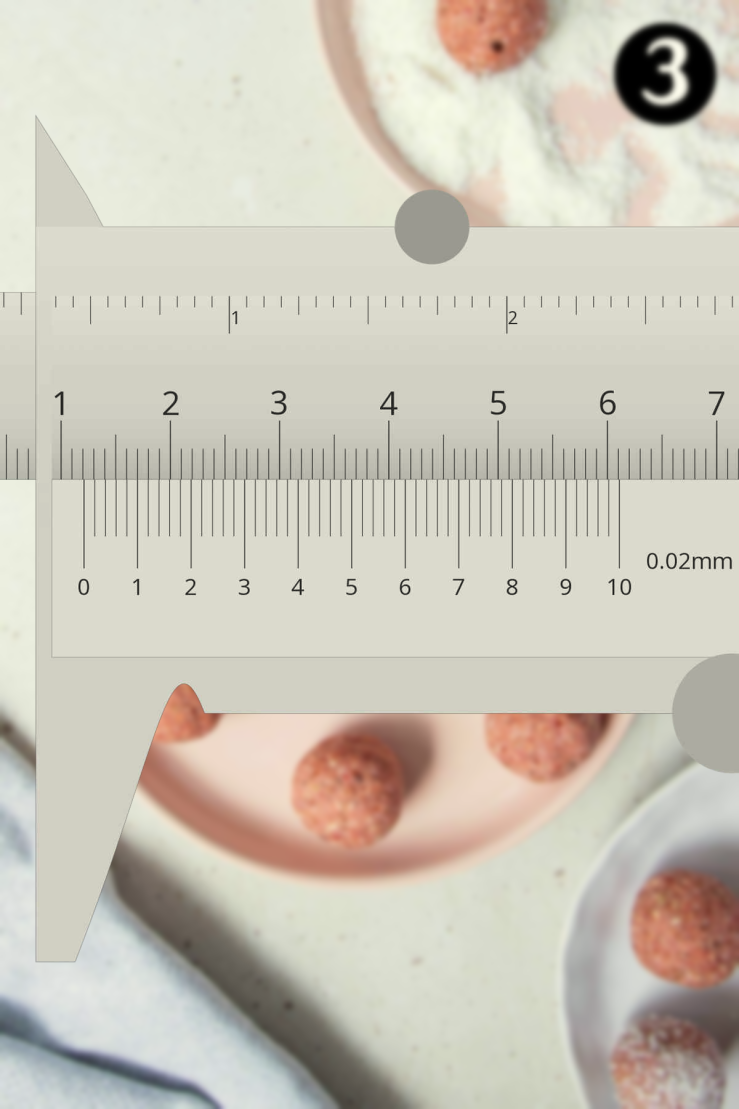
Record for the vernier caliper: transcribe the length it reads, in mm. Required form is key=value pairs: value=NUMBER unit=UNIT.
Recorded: value=12.1 unit=mm
